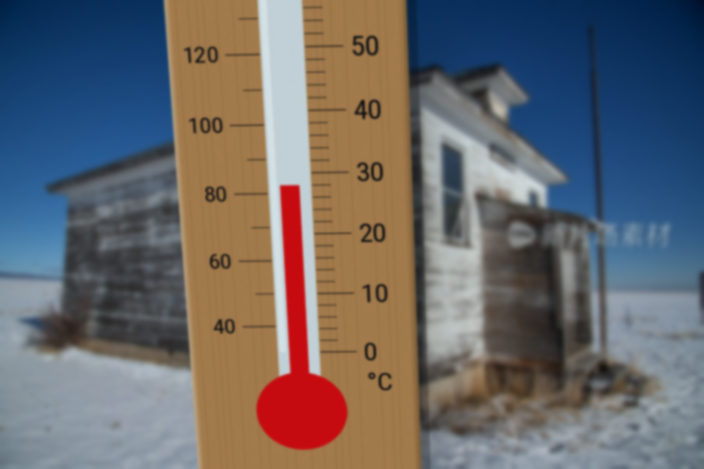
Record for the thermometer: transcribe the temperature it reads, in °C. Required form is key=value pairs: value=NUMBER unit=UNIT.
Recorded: value=28 unit=°C
